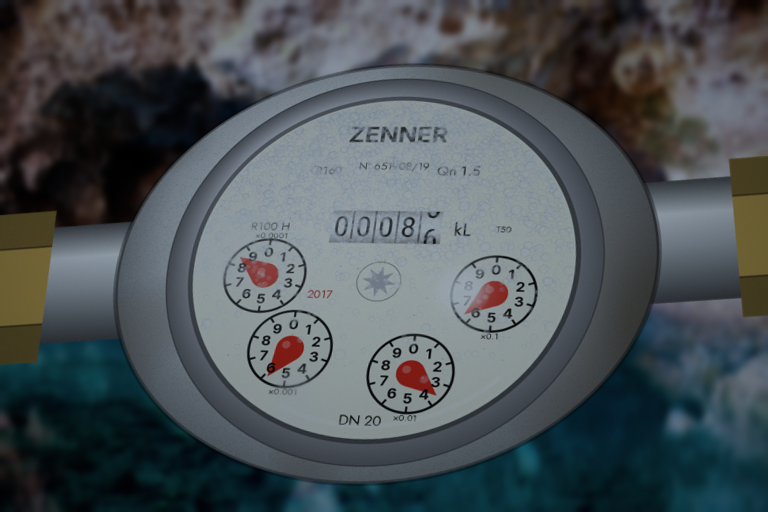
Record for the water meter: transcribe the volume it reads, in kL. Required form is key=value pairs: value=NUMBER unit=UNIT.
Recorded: value=85.6358 unit=kL
